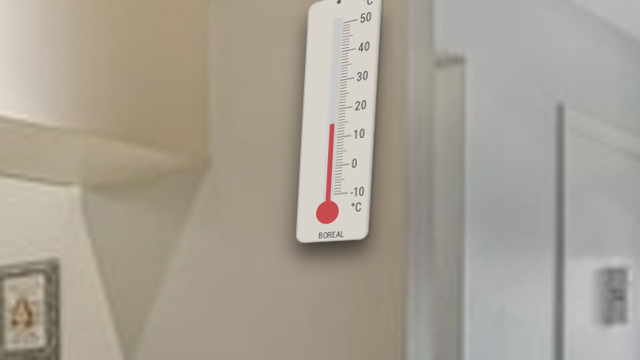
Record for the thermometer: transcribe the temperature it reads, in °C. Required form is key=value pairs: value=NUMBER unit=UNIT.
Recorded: value=15 unit=°C
